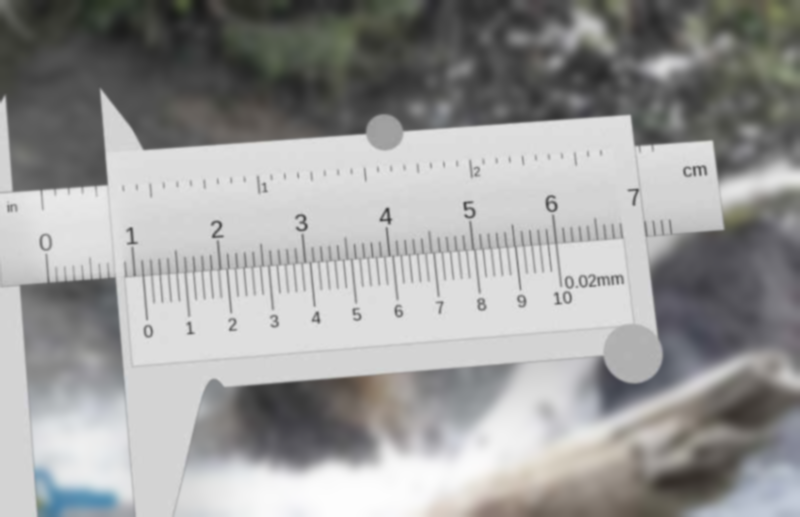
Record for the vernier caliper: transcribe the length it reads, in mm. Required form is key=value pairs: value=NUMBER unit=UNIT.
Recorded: value=11.0 unit=mm
